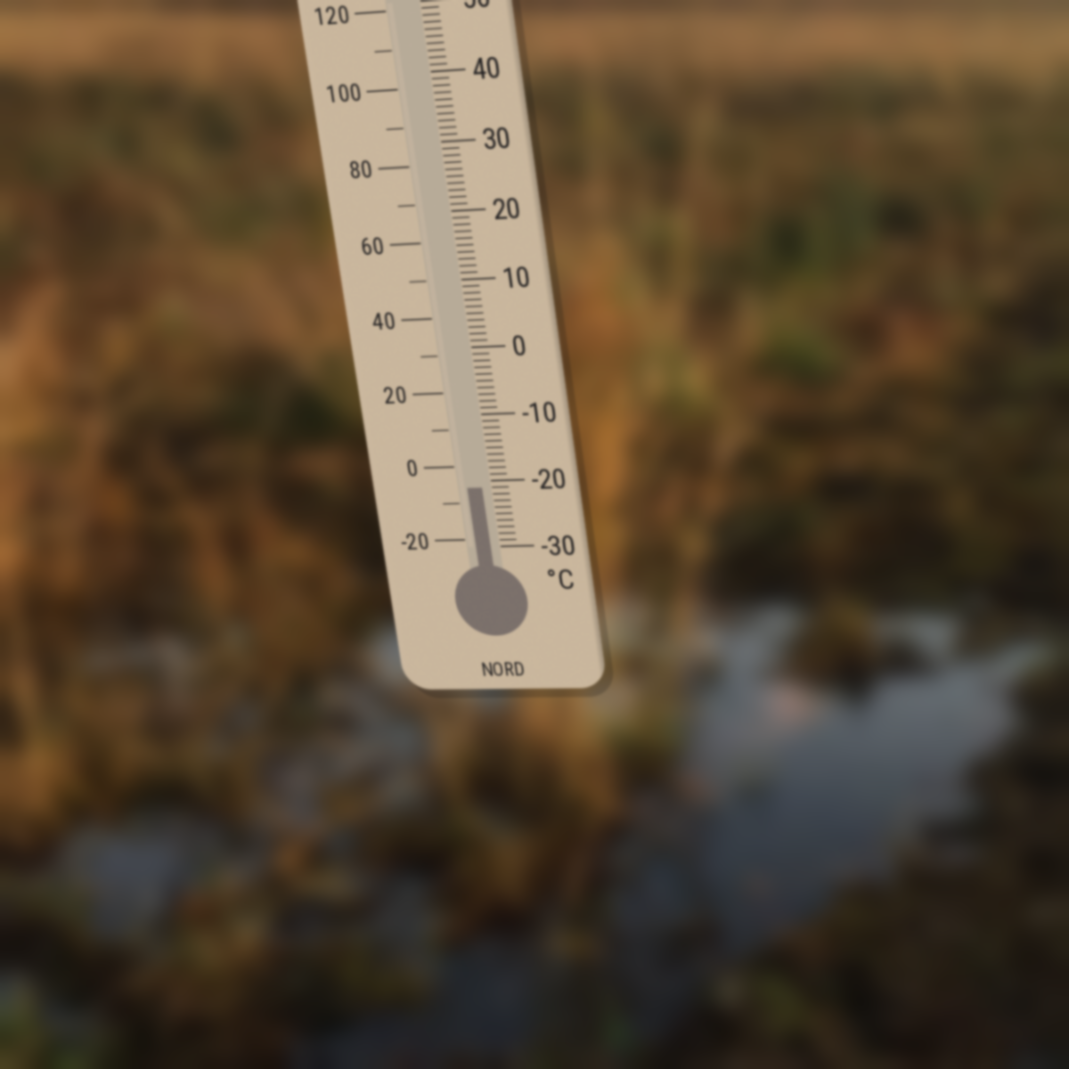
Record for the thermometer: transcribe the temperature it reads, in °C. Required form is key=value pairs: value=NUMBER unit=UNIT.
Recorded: value=-21 unit=°C
